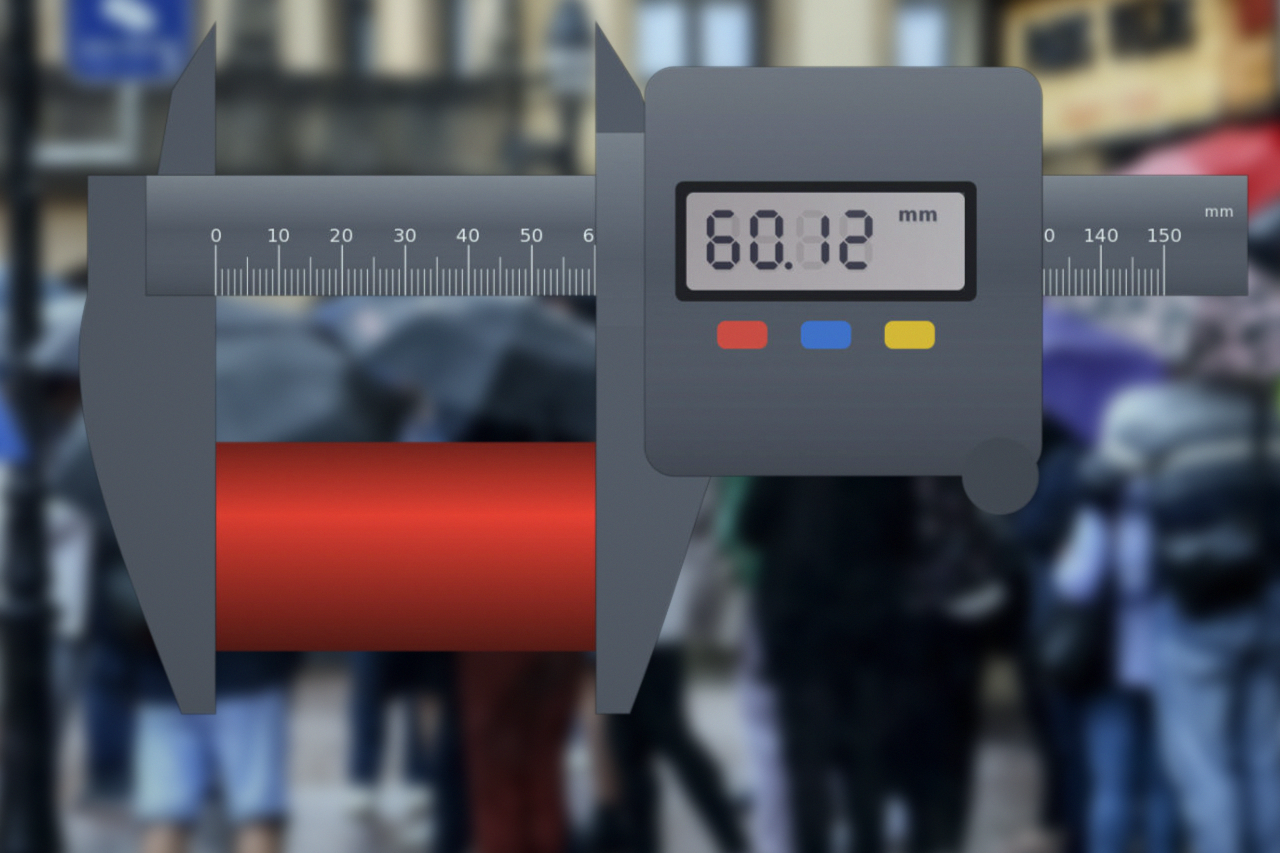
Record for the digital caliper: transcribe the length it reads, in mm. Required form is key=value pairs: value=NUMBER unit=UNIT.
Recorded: value=60.12 unit=mm
